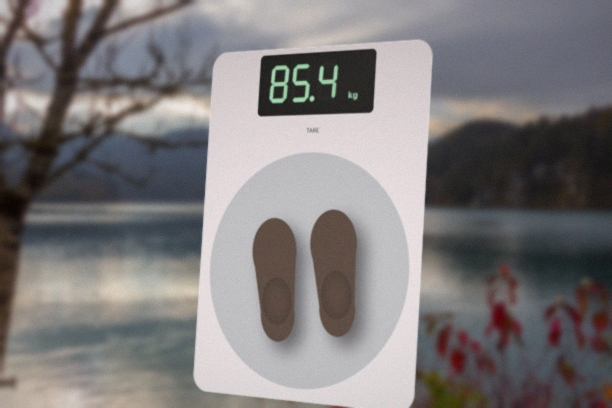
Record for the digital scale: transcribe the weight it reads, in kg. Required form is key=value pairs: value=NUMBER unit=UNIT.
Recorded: value=85.4 unit=kg
